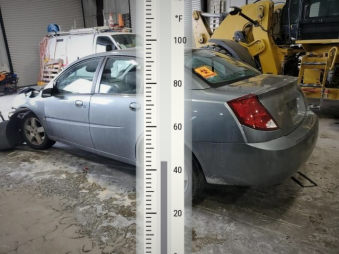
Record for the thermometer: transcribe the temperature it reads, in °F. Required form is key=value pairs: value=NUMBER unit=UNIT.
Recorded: value=44 unit=°F
